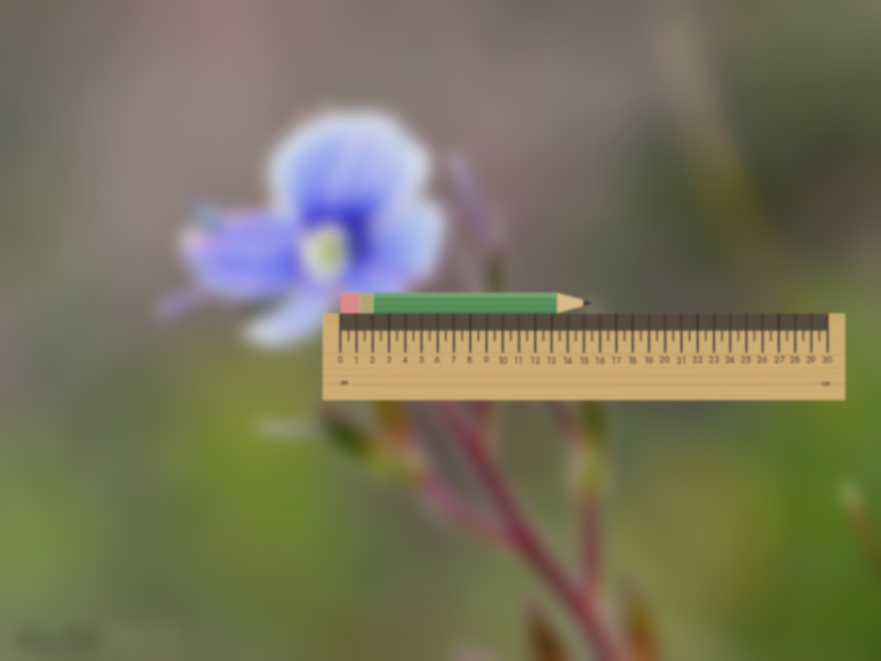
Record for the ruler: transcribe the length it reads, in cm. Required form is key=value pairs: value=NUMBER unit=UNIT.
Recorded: value=15.5 unit=cm
